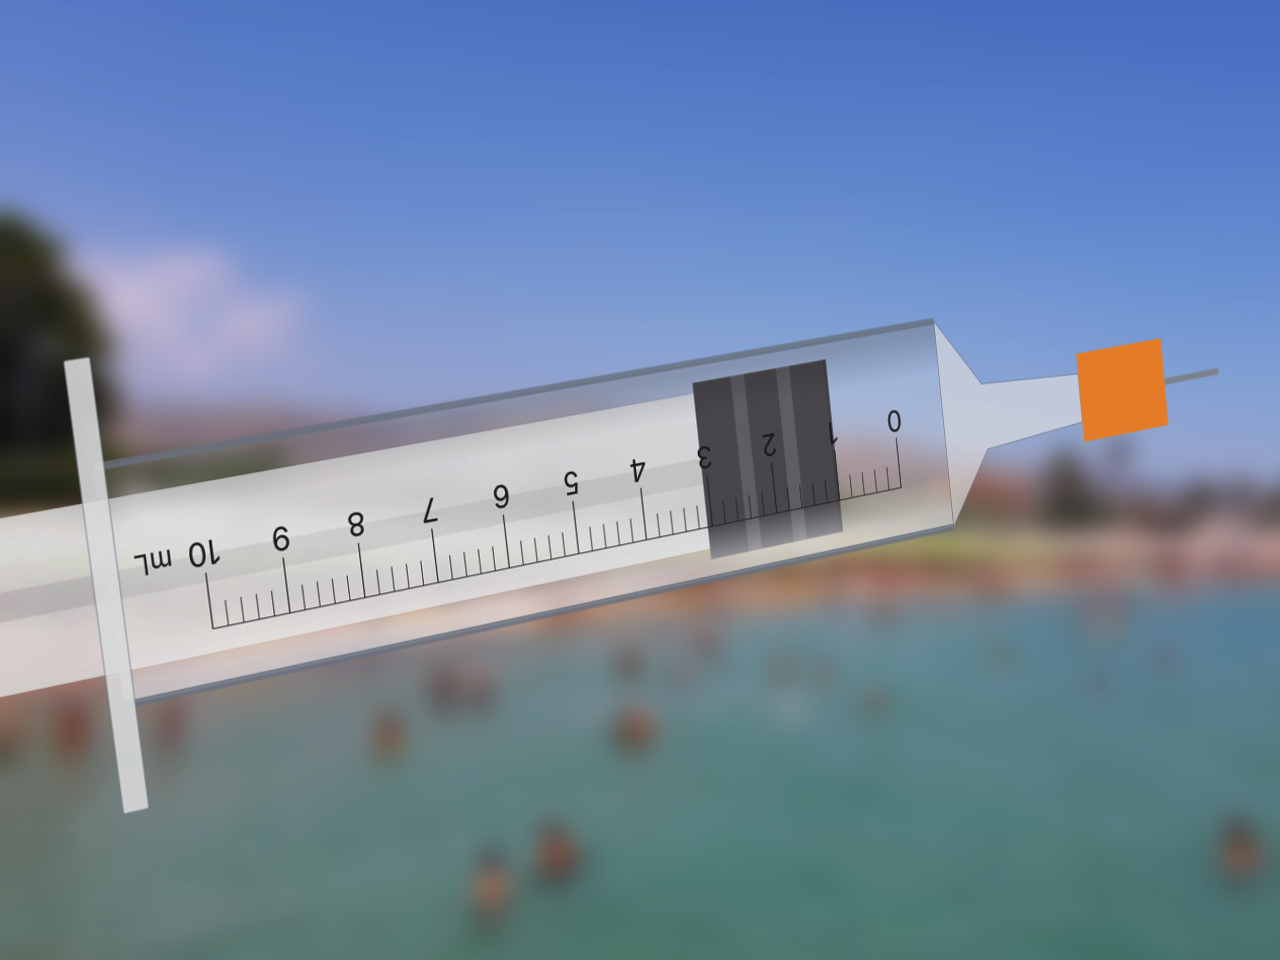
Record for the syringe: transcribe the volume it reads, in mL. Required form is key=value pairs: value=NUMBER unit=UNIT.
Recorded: value=1 unit=mL
